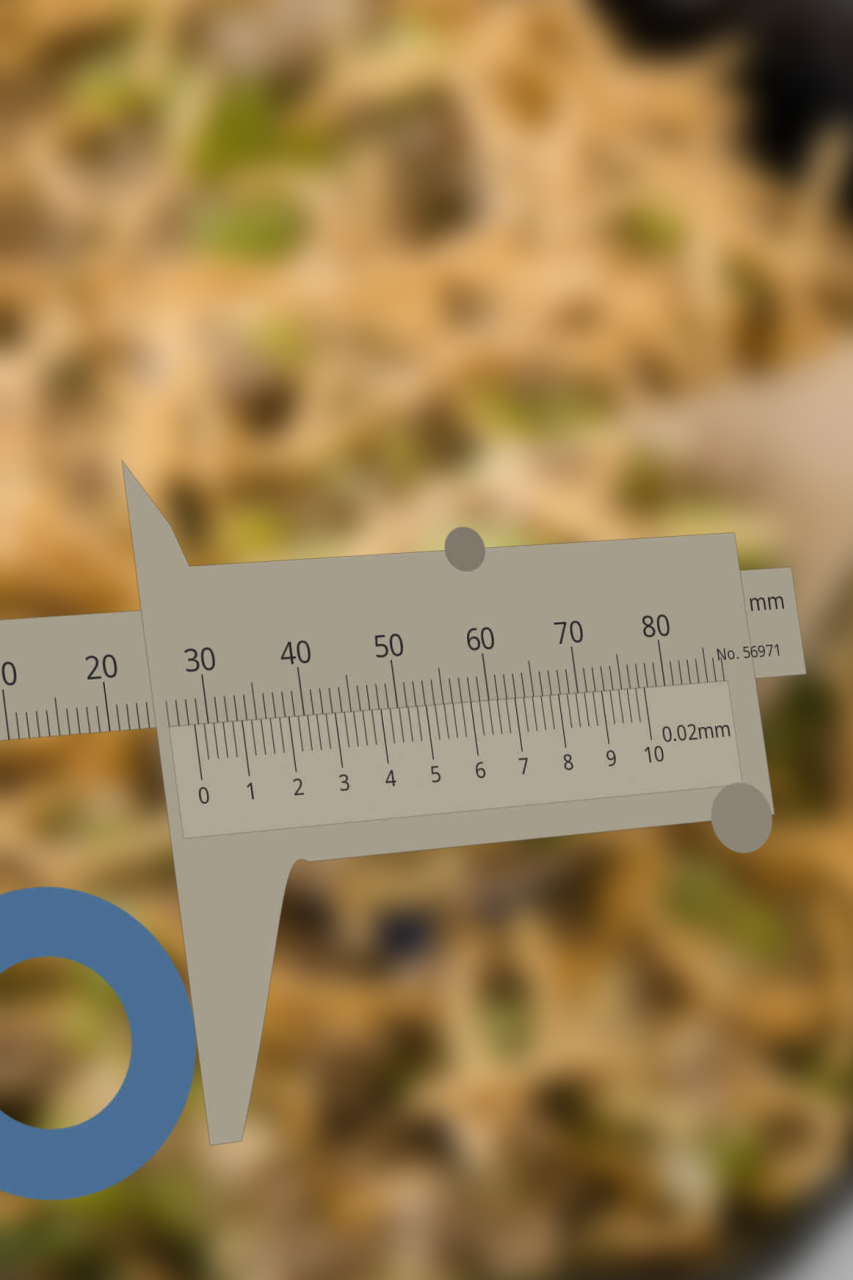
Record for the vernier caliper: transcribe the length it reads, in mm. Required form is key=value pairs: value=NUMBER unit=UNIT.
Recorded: value=28.6 unit=mm
